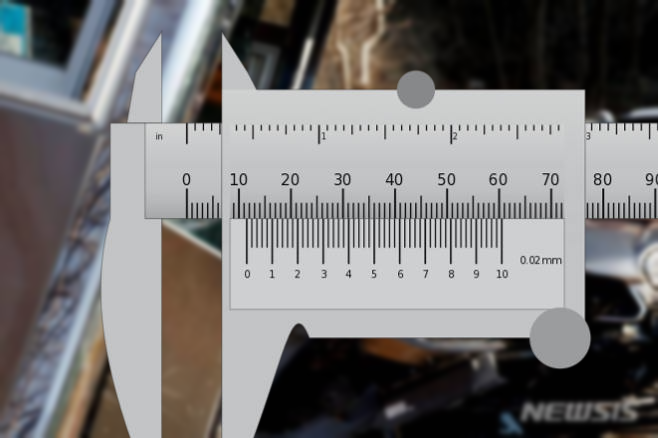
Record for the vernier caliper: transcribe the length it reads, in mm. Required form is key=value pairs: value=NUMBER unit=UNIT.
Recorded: value=11.5 unit=mm
